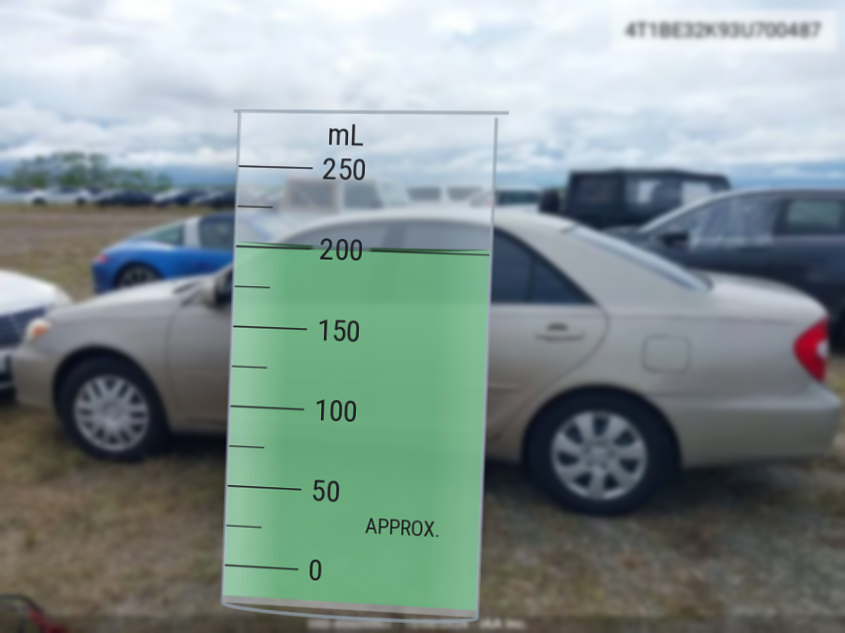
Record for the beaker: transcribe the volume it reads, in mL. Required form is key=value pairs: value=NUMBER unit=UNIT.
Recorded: value=200 unit=mL
